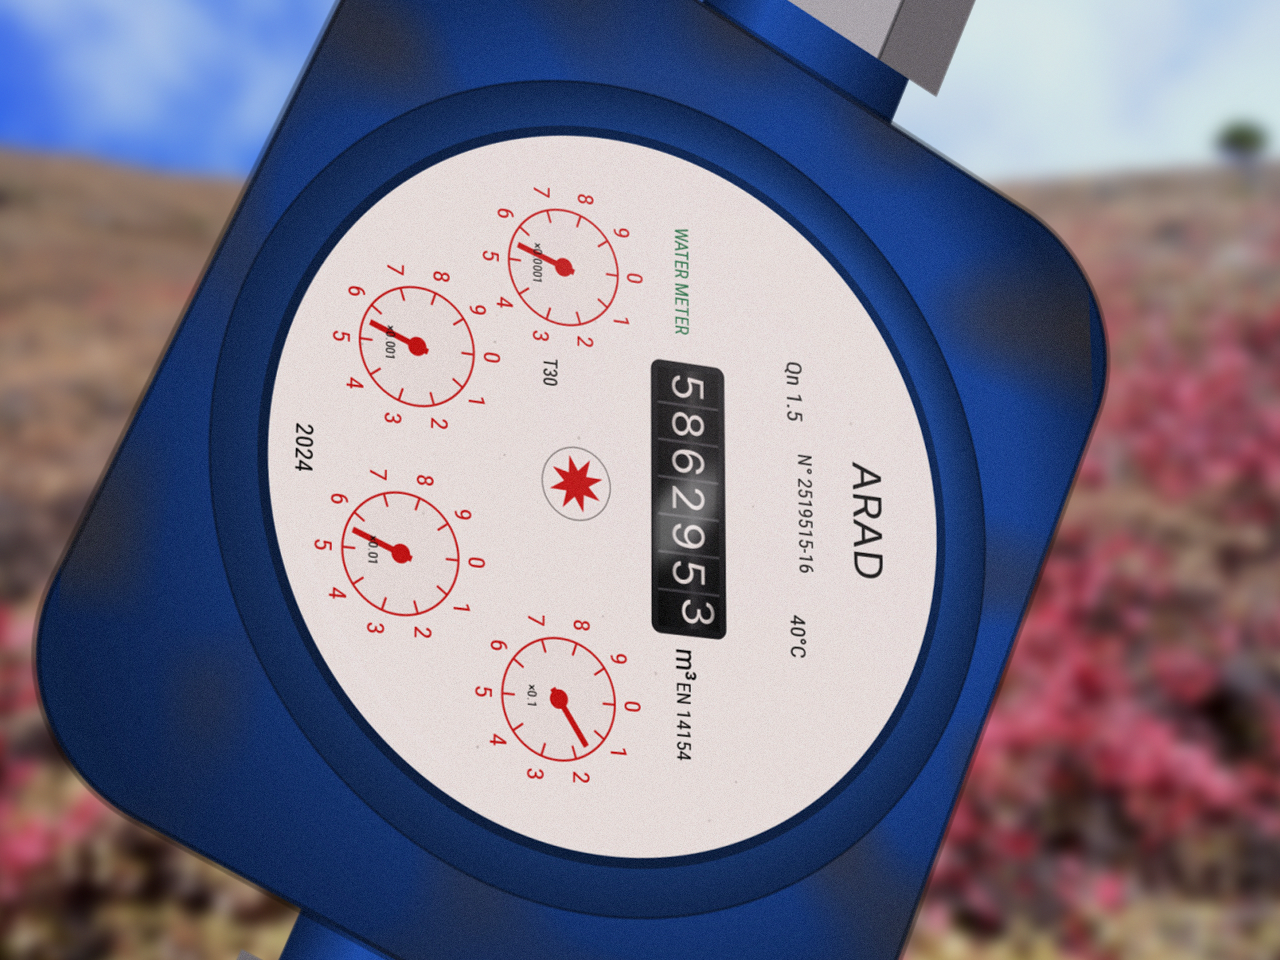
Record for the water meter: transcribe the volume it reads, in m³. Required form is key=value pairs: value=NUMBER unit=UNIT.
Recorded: value=5862953.1555 unit=m³
